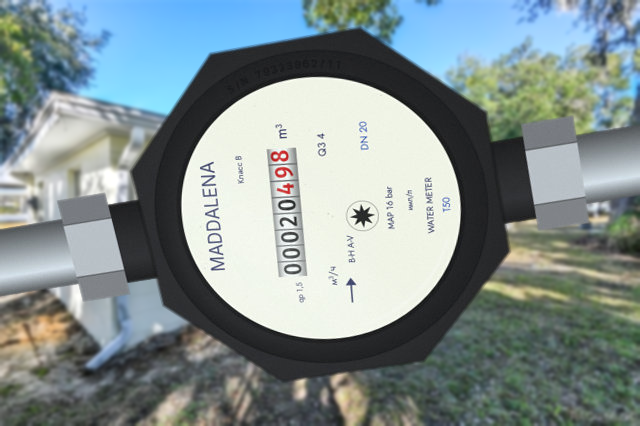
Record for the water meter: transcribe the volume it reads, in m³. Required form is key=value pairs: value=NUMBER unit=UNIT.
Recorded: value=20.498 unit=m³
